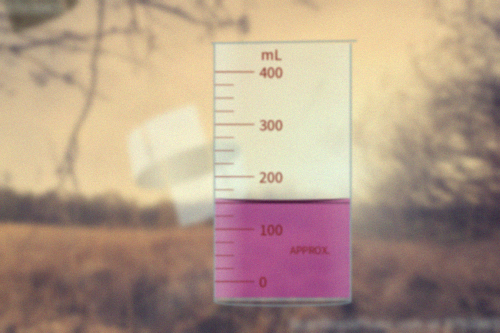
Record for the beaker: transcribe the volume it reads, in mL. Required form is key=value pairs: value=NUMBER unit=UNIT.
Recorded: value=150 unit=mL
